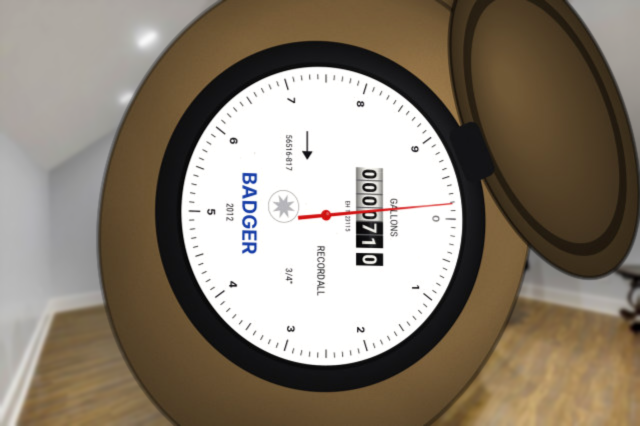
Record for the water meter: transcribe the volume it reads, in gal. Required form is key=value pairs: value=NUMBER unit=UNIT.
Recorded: value=709.8 unit=gal
